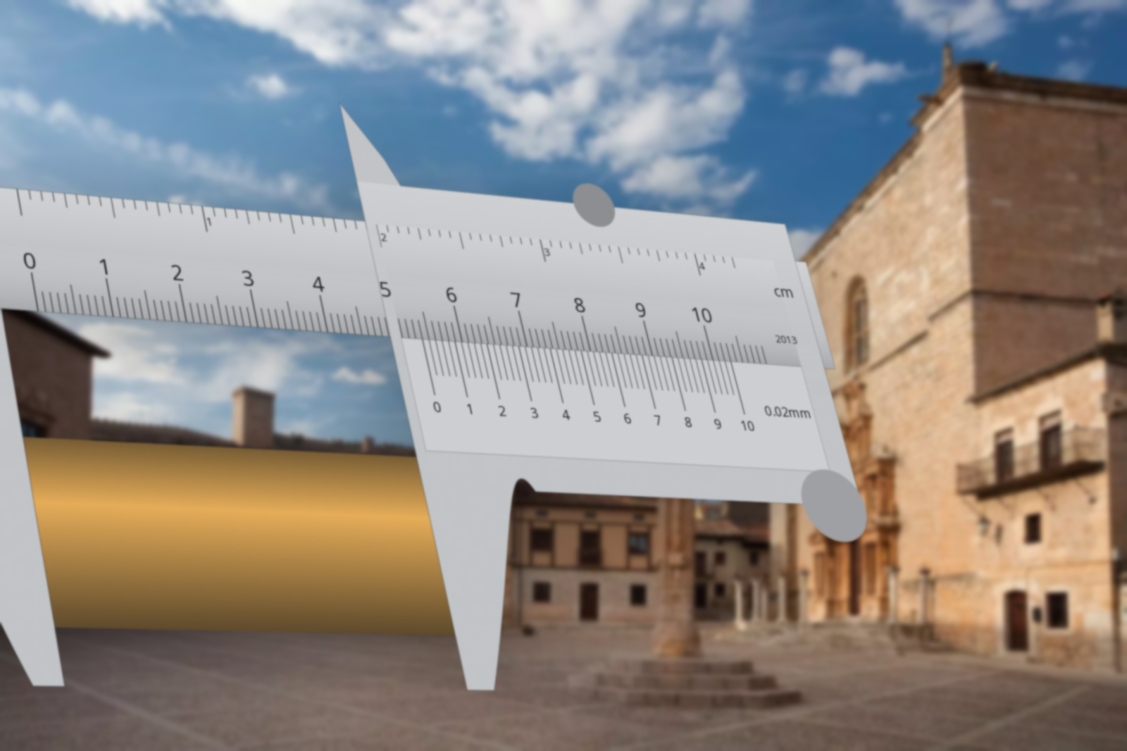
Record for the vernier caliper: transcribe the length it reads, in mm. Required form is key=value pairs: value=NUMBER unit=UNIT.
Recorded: value=54.0 unit=mm
